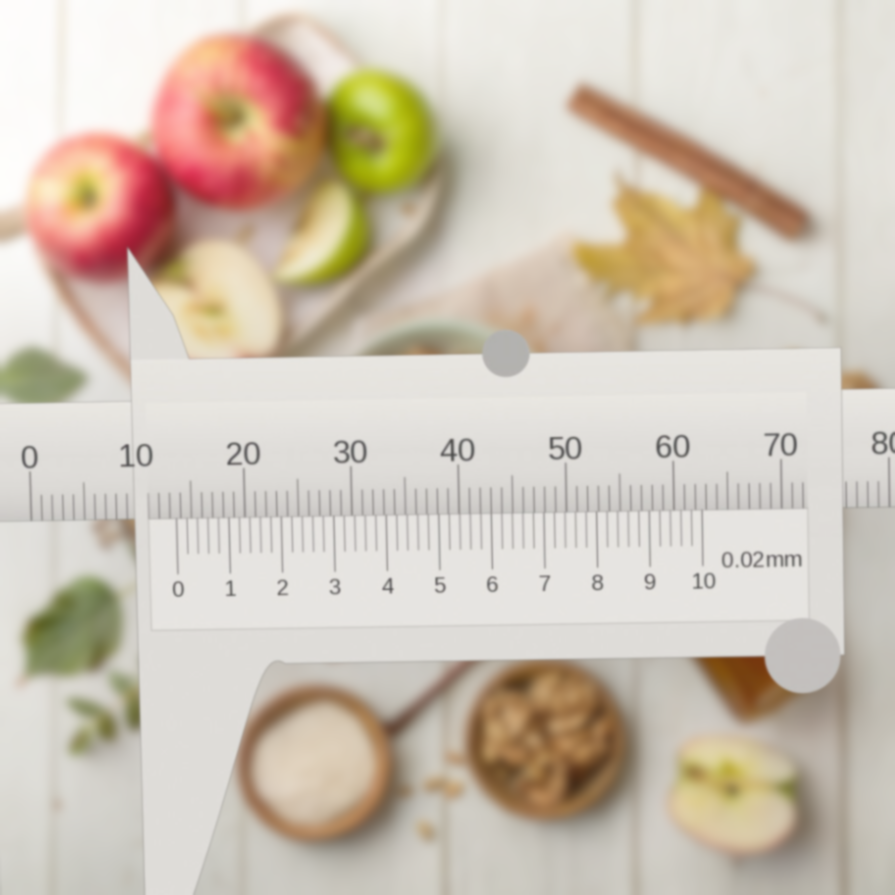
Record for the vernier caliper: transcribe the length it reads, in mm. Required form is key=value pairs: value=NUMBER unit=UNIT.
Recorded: value=13.6 unit=mm
